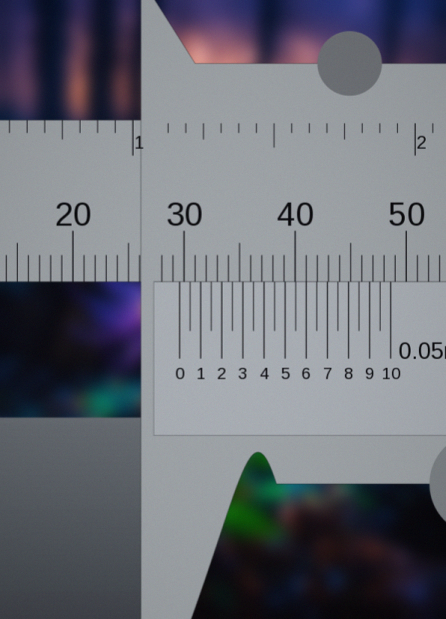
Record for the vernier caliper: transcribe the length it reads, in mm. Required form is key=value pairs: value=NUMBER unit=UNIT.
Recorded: value=29.6 unit=mm
